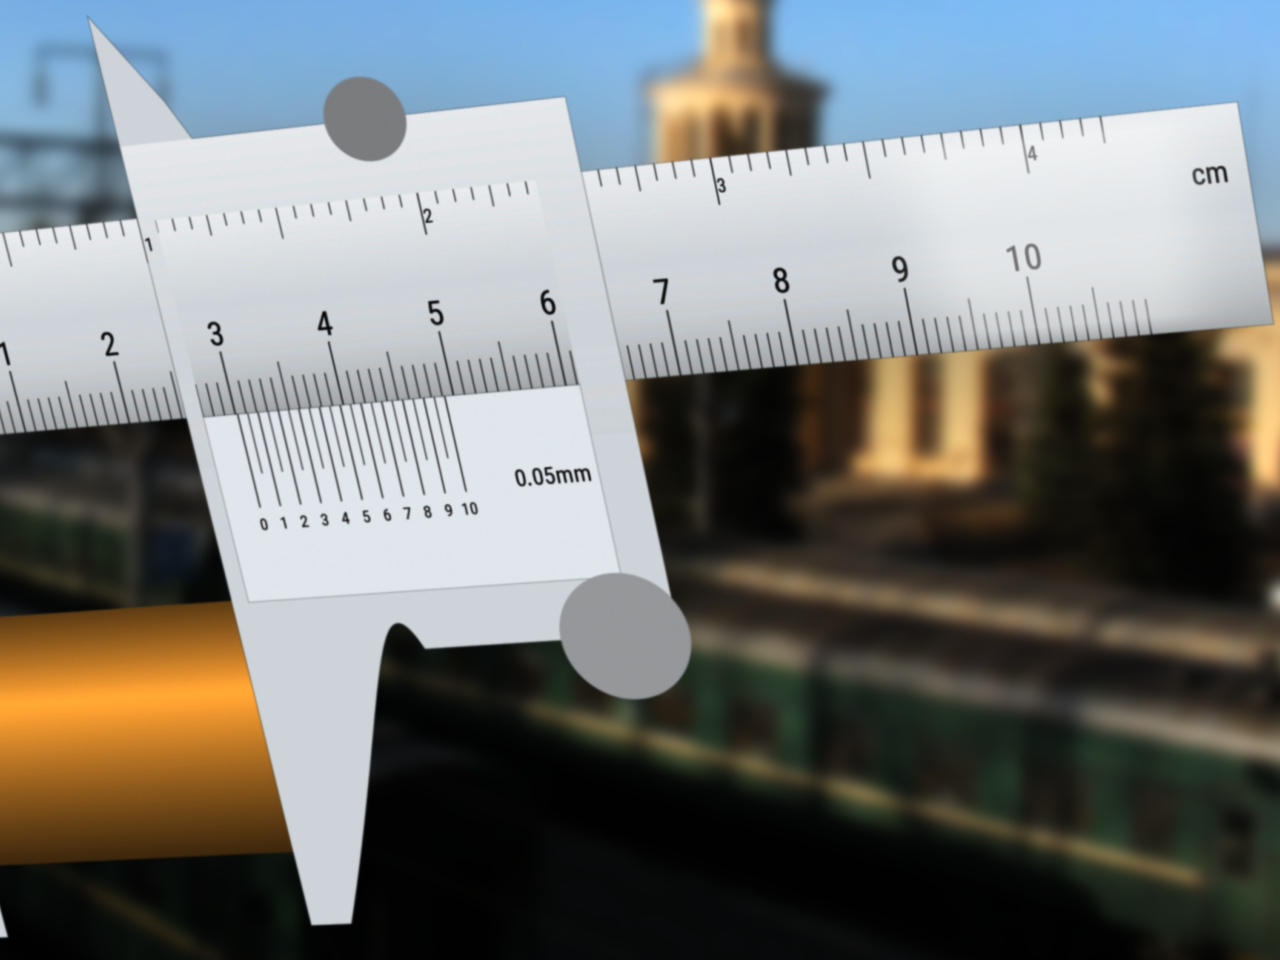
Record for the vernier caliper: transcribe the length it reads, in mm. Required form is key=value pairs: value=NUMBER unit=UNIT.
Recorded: value=30.2 unit=mm
